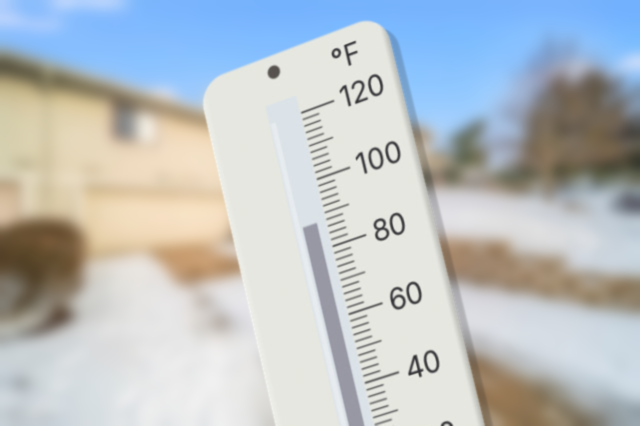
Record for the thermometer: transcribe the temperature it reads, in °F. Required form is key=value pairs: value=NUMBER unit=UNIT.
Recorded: value=88 unit=°F
